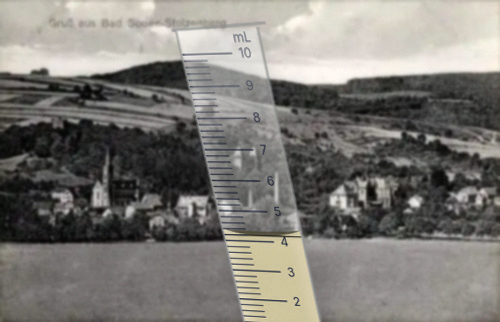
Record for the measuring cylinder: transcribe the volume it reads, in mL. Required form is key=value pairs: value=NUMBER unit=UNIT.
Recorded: value=4.2 unit=mL
